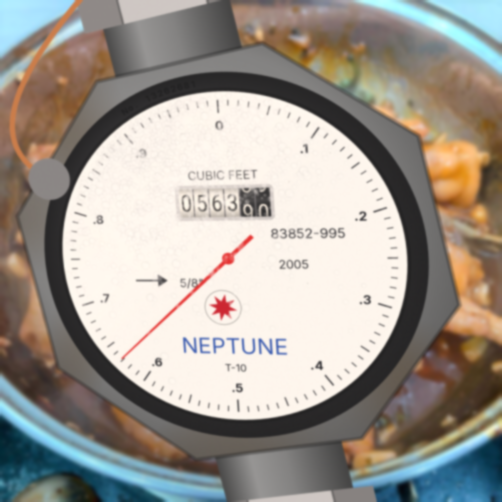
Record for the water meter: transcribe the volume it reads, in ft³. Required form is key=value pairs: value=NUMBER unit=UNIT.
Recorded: value=56389.63 unit=ft³
